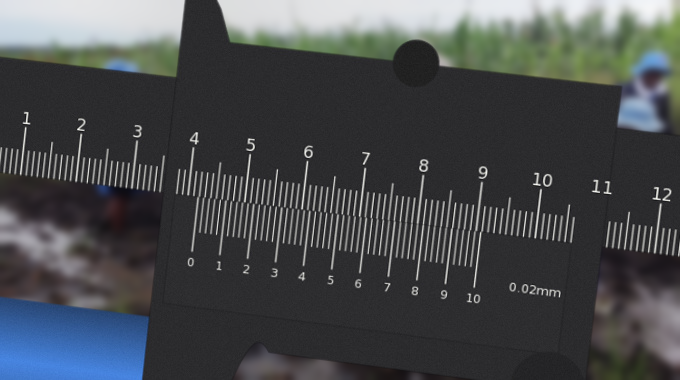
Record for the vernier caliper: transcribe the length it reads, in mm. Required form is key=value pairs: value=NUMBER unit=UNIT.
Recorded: value=41.8 unit=mm
